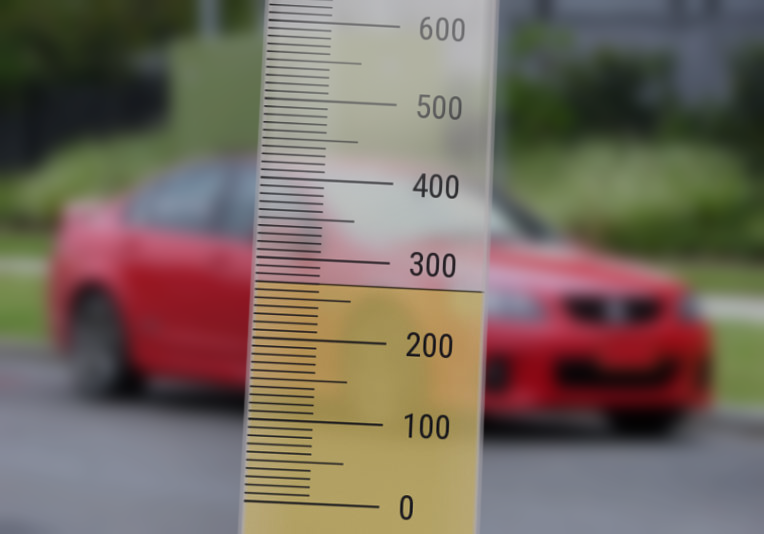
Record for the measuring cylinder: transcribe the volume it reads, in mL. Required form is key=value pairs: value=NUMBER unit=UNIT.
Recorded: value=270 unit=mL
